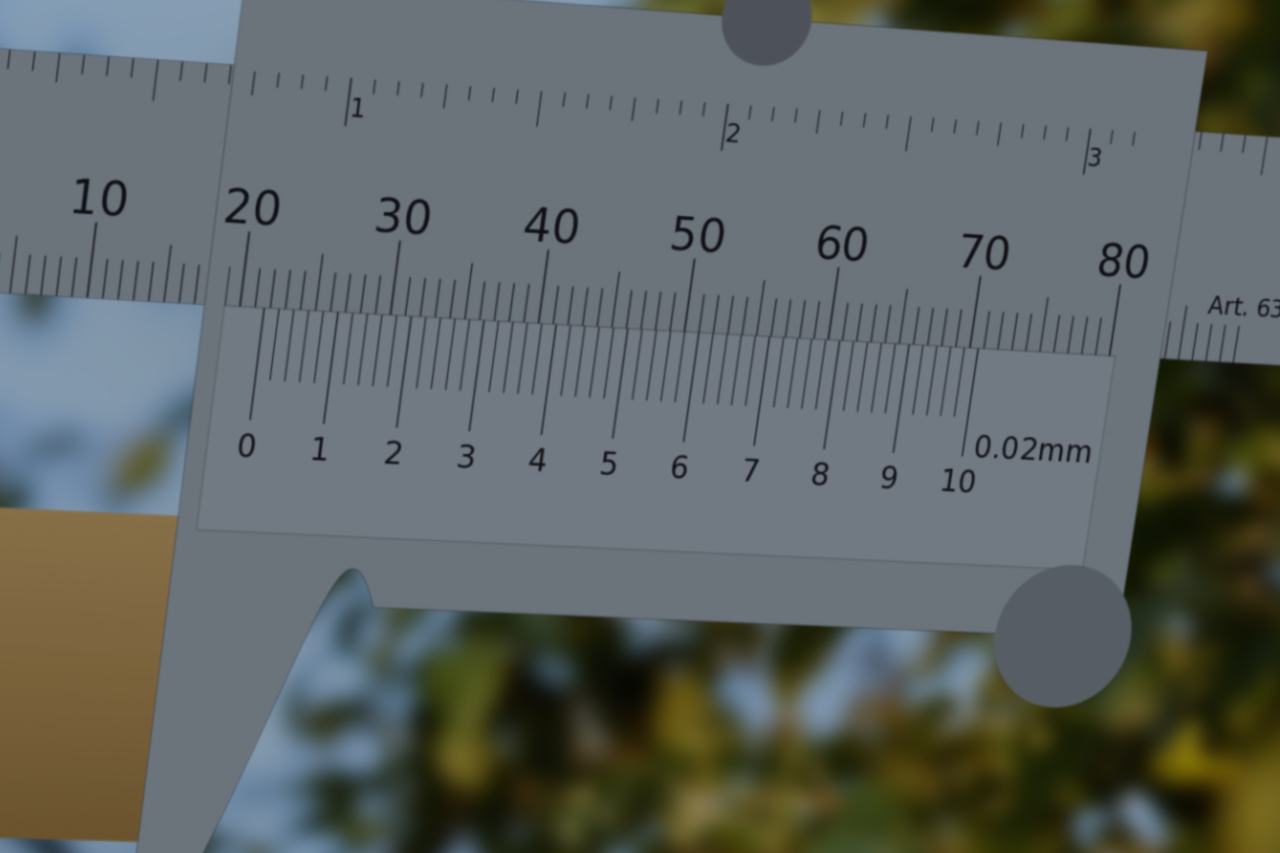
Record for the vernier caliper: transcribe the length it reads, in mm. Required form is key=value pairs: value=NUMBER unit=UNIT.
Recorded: value=21.6 unit=mm
